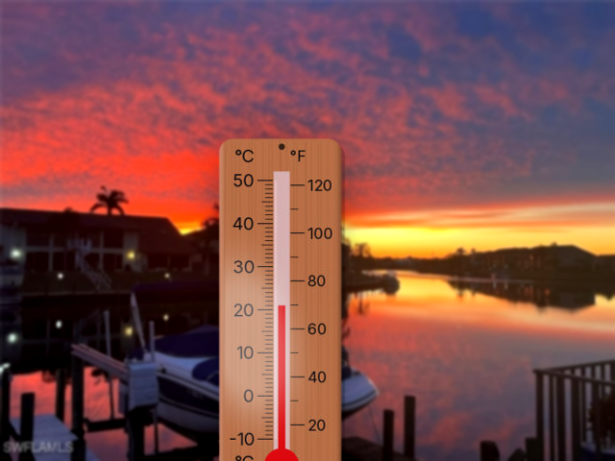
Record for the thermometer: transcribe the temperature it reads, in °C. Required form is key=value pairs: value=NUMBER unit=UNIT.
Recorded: value=21 unit=°C
